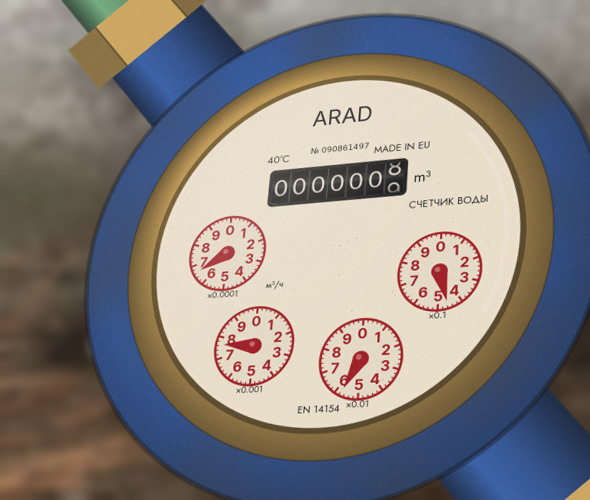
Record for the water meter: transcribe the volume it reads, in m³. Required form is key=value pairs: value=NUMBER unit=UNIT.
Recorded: value=8.4576 unit=m³
